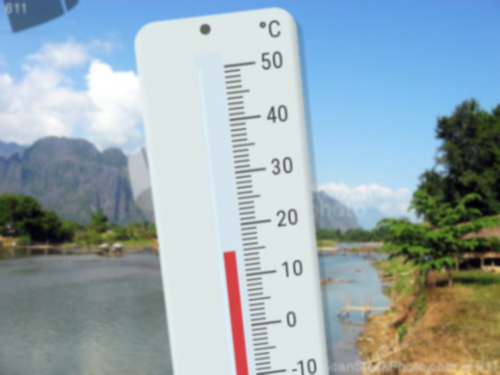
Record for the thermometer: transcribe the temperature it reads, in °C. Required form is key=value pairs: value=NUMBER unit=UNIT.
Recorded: value=15 unit=°C
